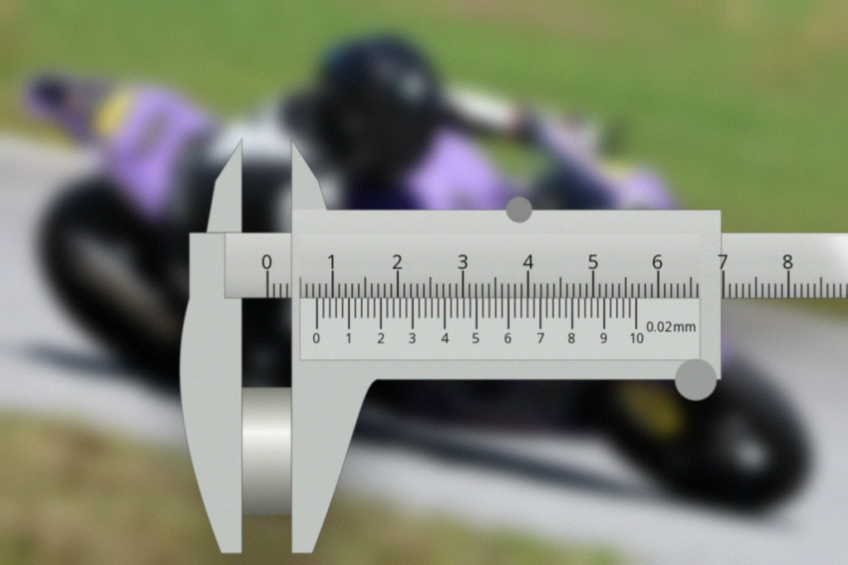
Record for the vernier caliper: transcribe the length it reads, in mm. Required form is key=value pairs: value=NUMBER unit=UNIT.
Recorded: value=7.6 unit=mm
